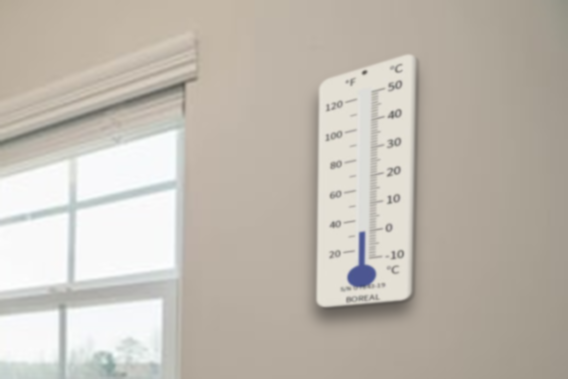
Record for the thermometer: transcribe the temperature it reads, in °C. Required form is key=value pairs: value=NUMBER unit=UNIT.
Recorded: value=0 unit=°C
